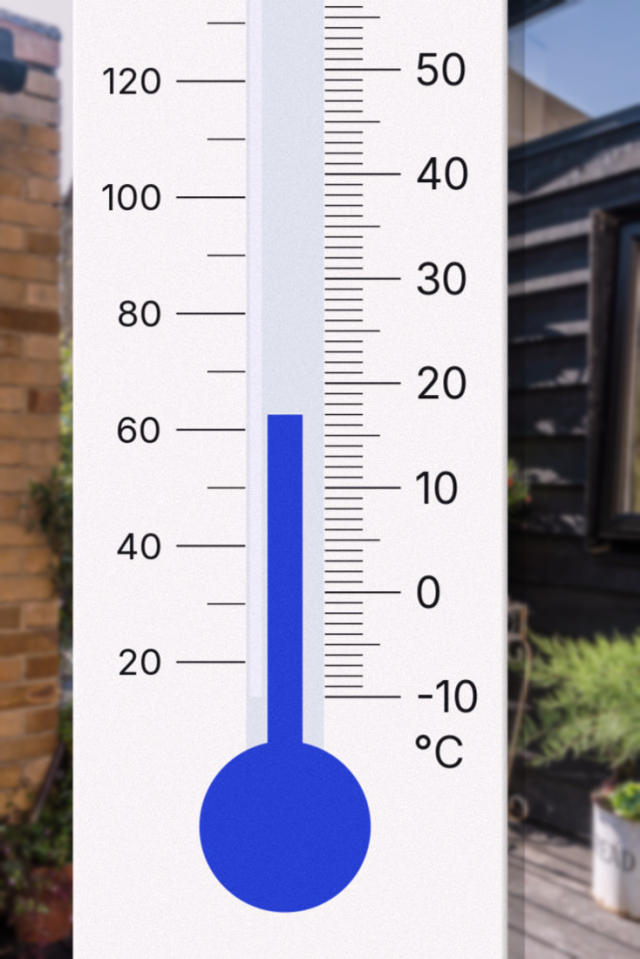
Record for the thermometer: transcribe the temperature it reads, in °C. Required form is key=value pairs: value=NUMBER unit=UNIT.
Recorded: value=17 unit=°C
